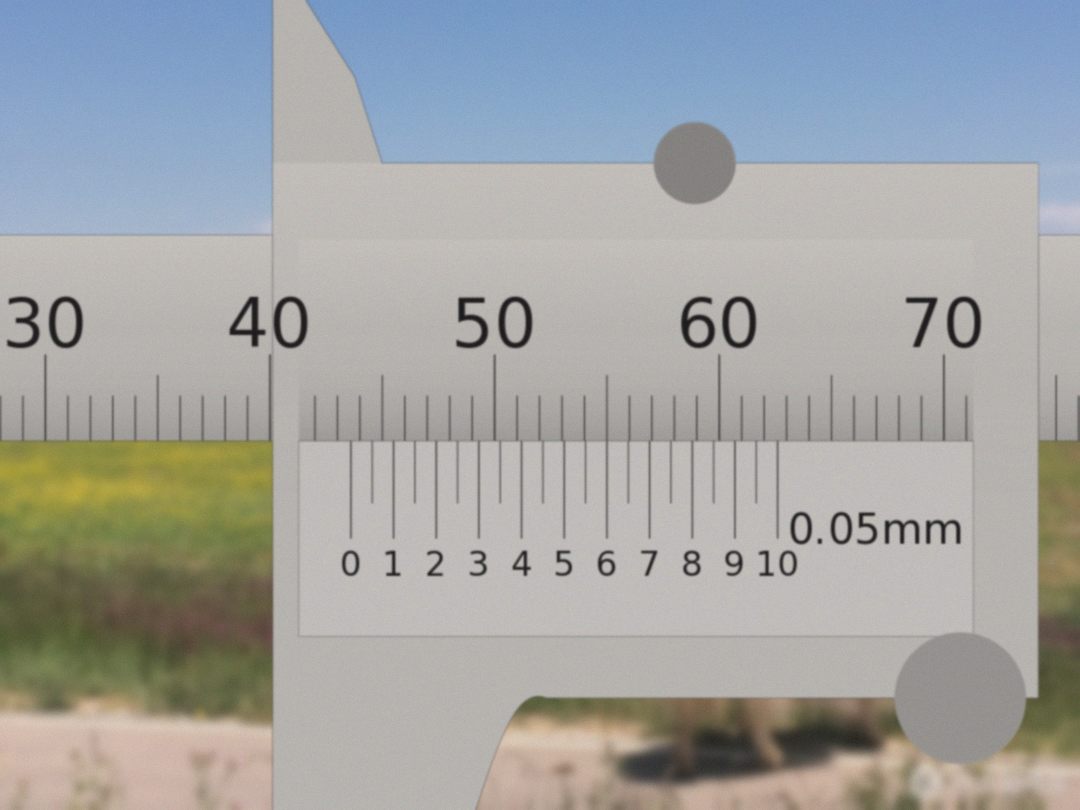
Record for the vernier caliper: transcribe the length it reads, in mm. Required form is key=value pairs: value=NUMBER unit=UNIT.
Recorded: value=43.6 unit=mm
